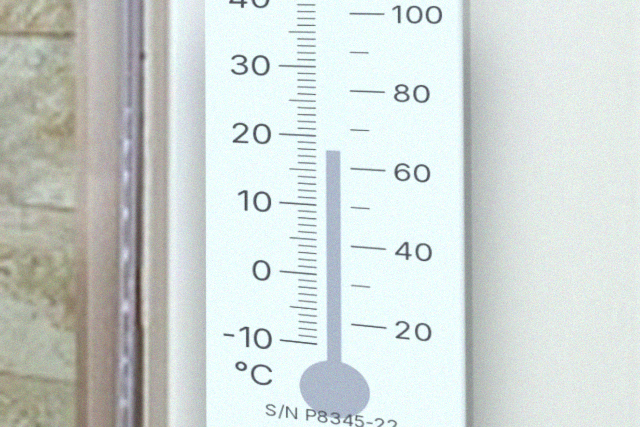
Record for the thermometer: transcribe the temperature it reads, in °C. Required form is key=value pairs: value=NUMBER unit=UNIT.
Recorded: value=18 unit=°C
